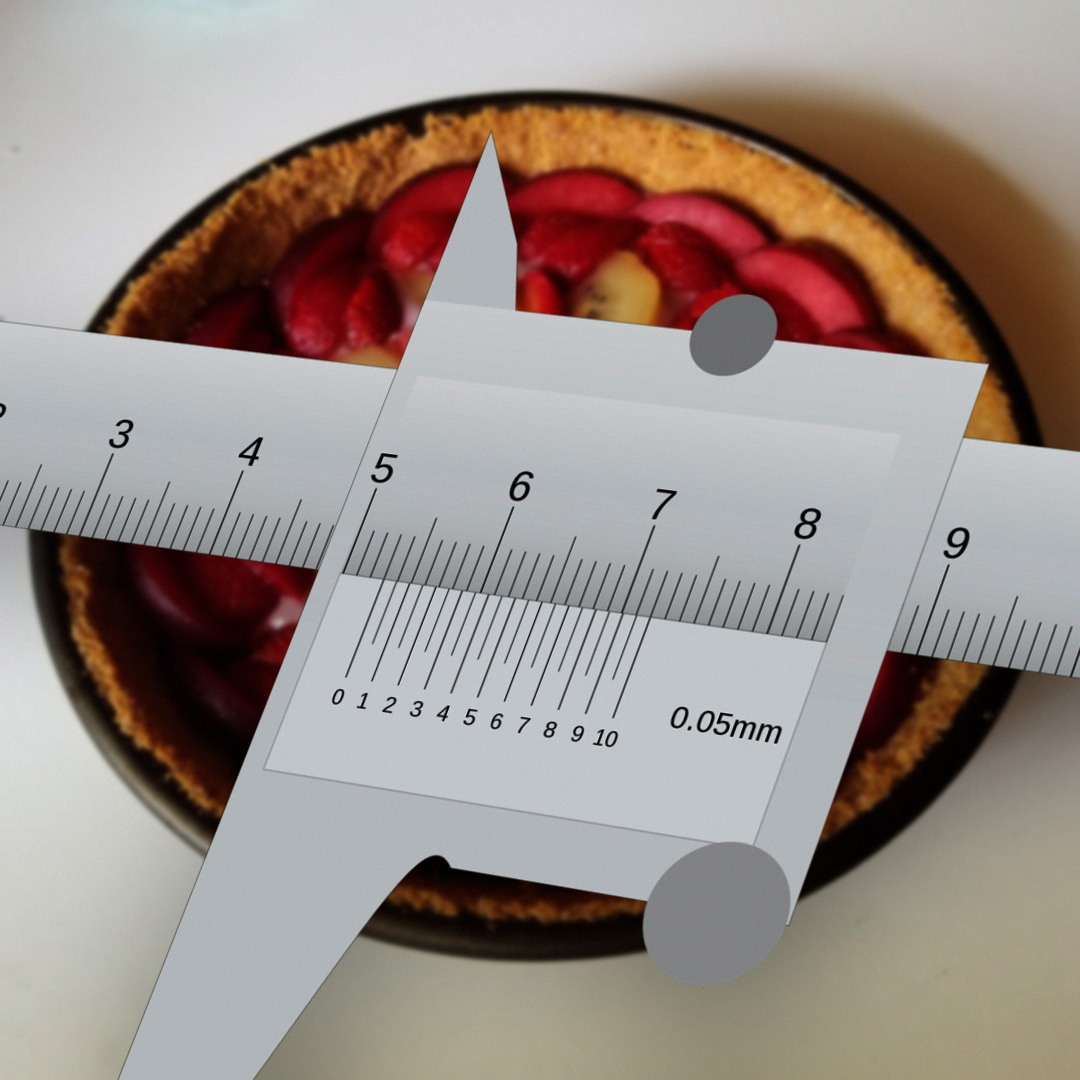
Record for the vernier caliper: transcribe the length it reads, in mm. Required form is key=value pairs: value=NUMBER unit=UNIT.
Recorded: value=53.0 unit=mm
